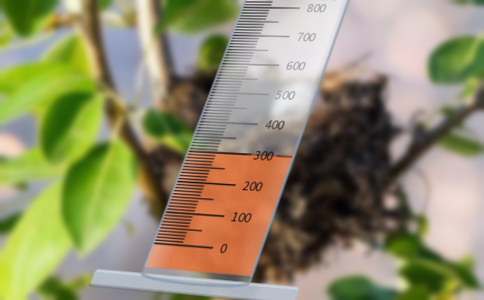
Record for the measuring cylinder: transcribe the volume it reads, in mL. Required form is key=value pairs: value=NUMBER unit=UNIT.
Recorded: value=300 unit=mL
